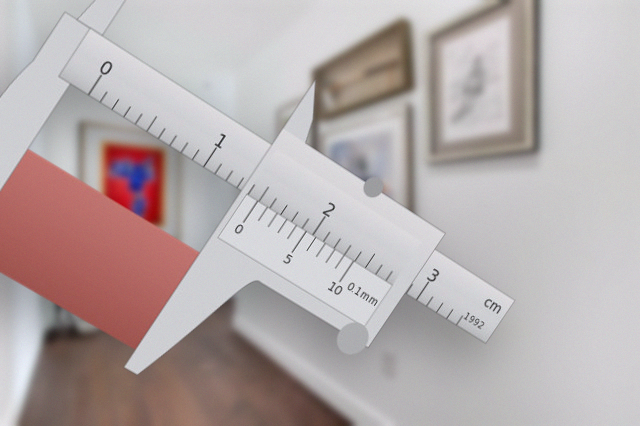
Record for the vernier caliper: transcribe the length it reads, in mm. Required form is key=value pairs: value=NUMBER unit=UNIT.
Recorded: value=14.9 unit=mm
